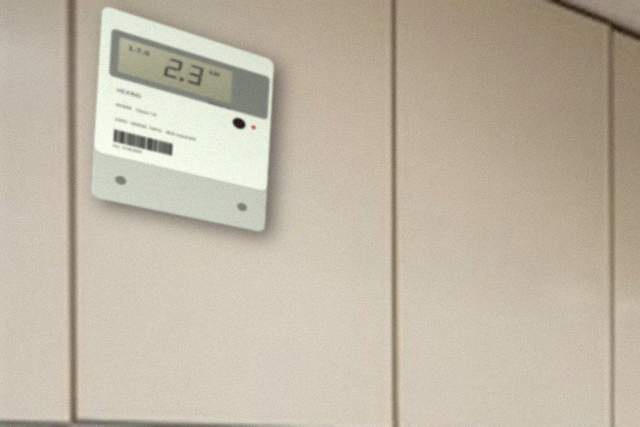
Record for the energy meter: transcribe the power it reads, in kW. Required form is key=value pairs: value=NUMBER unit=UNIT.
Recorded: value=2.3 unit=kW
